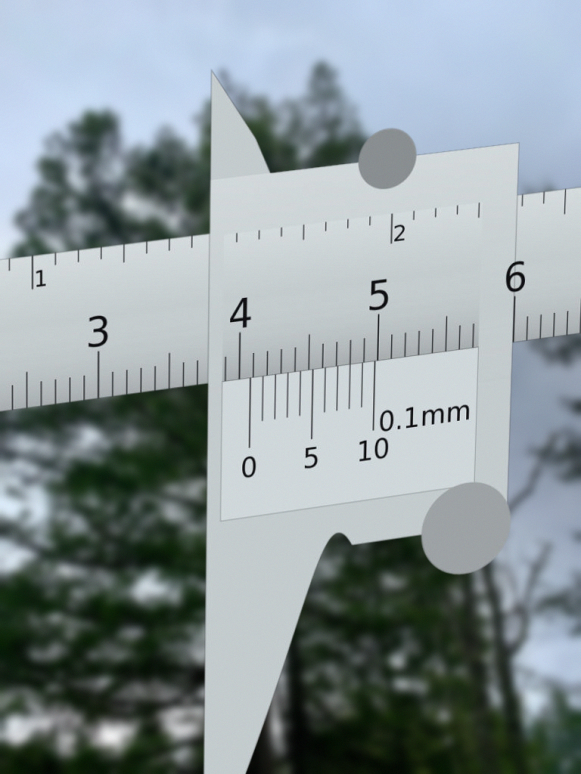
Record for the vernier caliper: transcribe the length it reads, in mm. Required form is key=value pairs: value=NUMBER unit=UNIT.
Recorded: value=40.8 unit=mm
